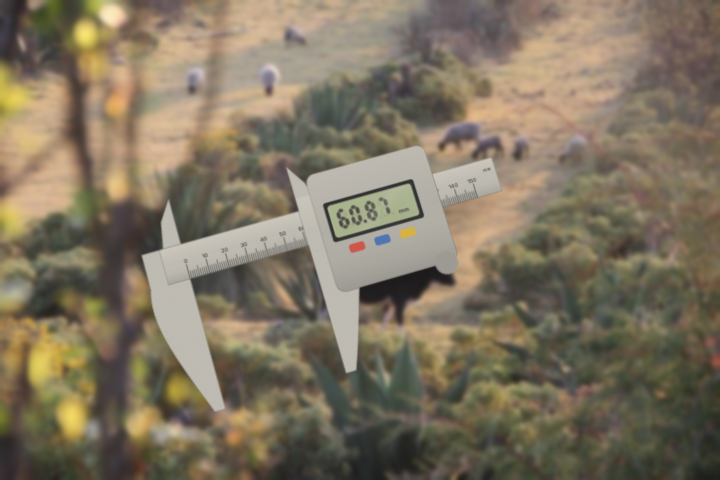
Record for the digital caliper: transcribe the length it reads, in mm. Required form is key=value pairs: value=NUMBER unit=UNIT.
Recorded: value=60.87 unit=mm
